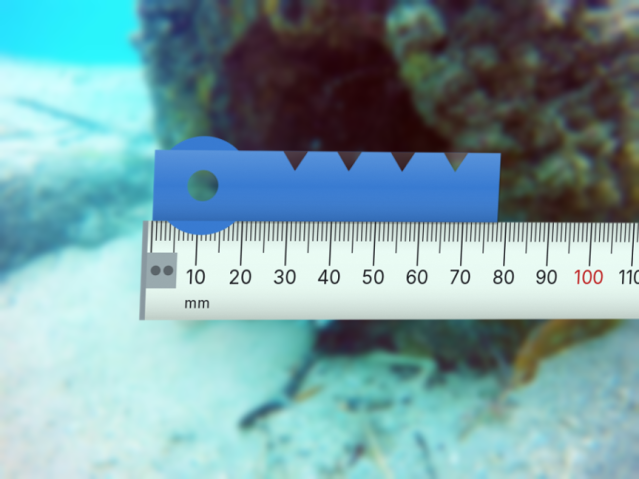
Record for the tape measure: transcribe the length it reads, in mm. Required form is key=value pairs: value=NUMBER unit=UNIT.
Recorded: value=78 unit=mm
